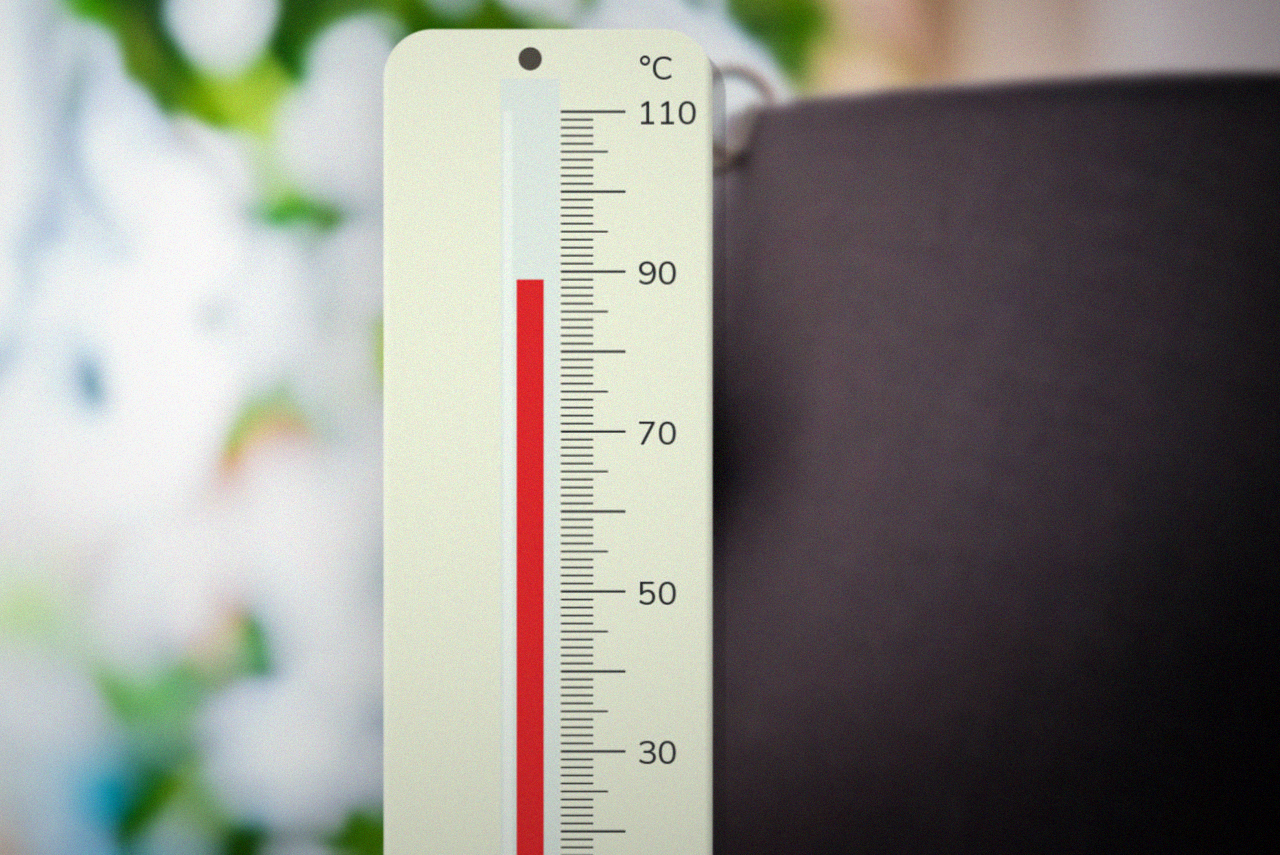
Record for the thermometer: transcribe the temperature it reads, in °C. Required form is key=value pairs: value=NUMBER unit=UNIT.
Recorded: value=89 unit=°C
